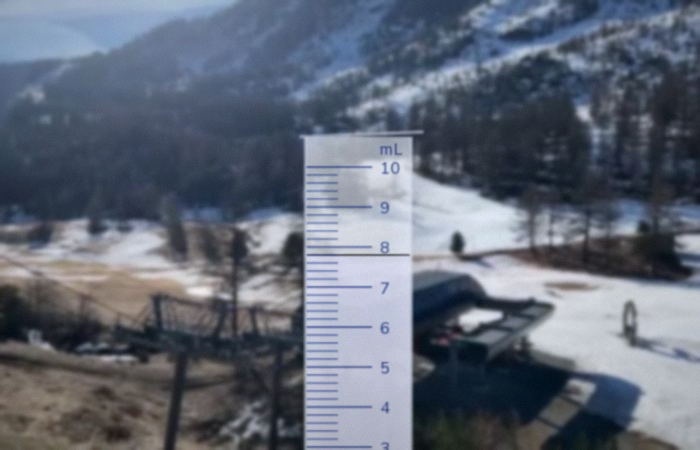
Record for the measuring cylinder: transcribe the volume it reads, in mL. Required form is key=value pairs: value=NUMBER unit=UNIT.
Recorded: value=7.8 unit=mL
